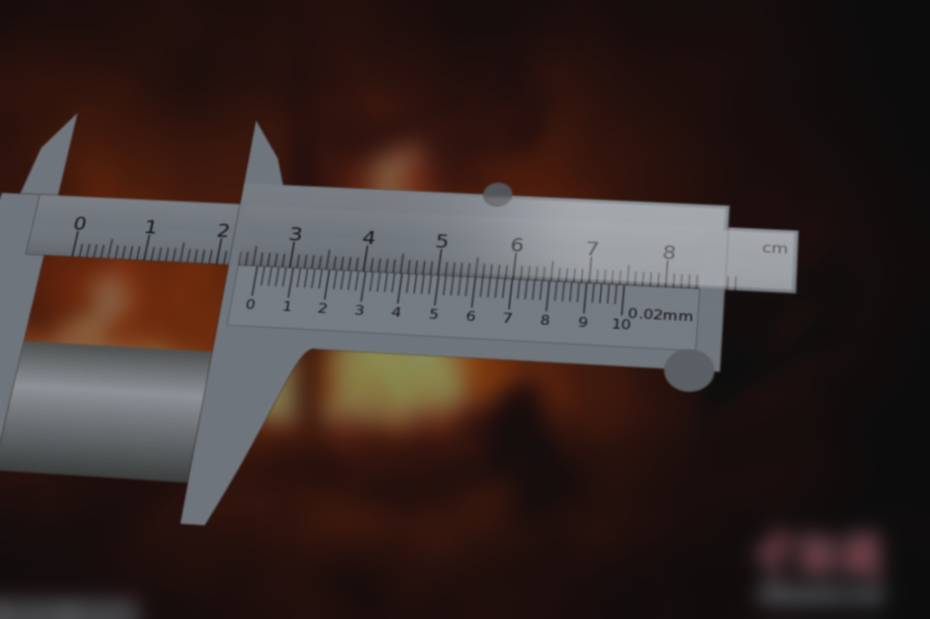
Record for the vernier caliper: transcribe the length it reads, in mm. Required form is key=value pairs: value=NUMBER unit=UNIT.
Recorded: value=25.6 unit=mm
